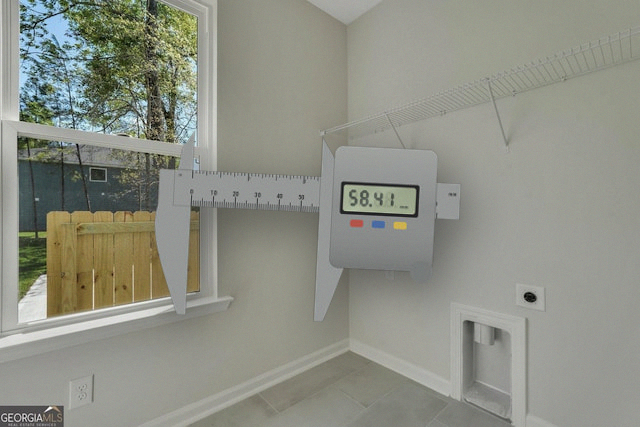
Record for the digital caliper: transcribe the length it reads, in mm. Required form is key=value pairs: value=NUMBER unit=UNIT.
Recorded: value=58.41 unit=mm
